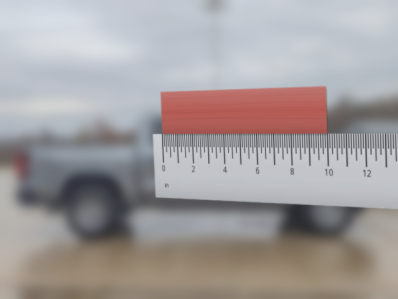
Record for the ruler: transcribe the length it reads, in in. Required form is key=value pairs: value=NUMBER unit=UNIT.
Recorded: value=10 unit=in
